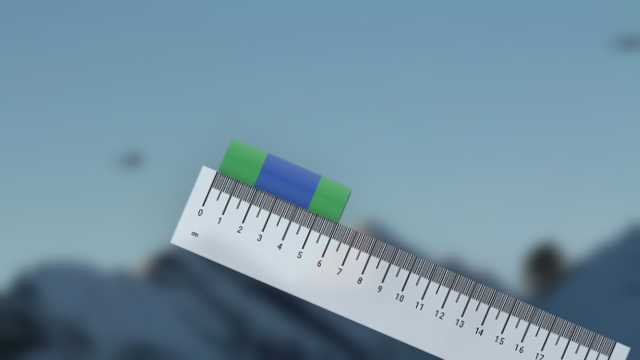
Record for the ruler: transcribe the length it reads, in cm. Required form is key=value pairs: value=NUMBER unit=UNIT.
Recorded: value=6 unit=cm
